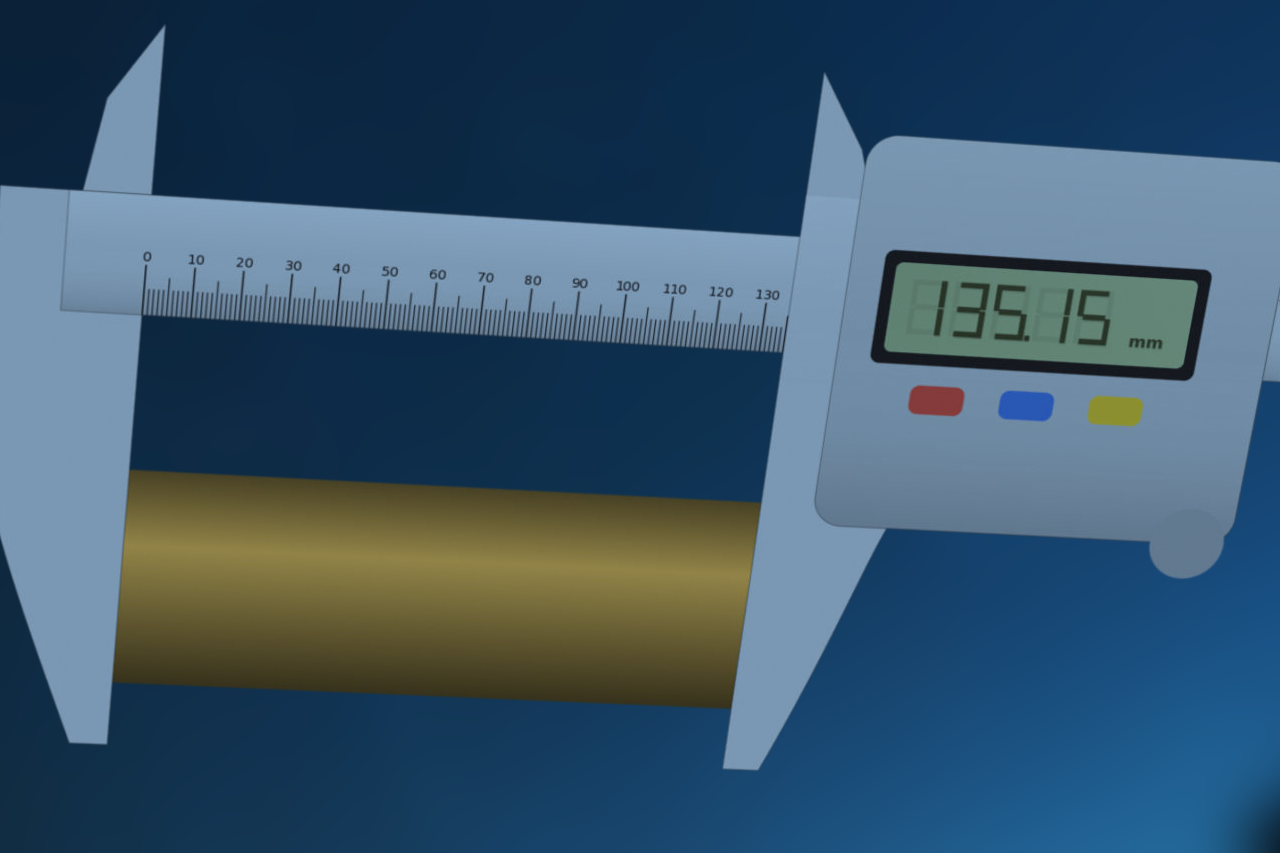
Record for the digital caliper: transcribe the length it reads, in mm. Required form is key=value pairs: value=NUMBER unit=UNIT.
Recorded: value=135.15 unit=mm
